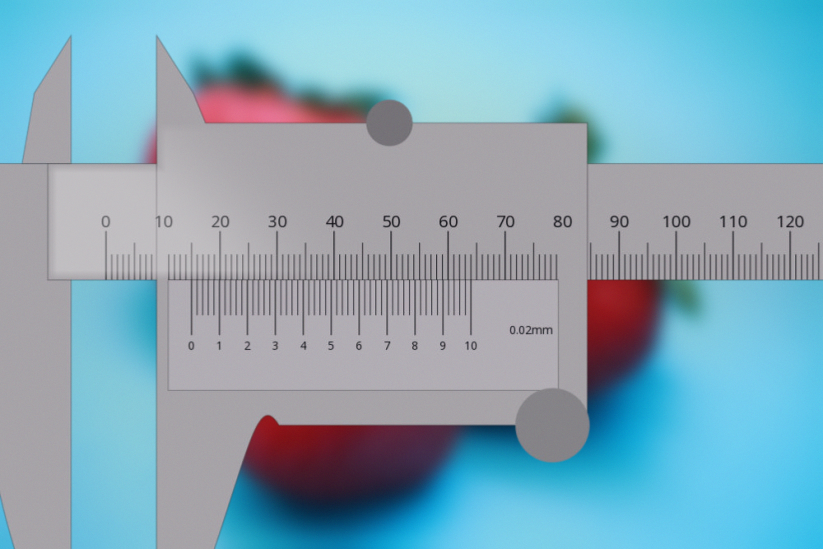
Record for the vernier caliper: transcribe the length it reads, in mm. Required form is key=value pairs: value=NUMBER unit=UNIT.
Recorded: value=15.0 unit=mm
